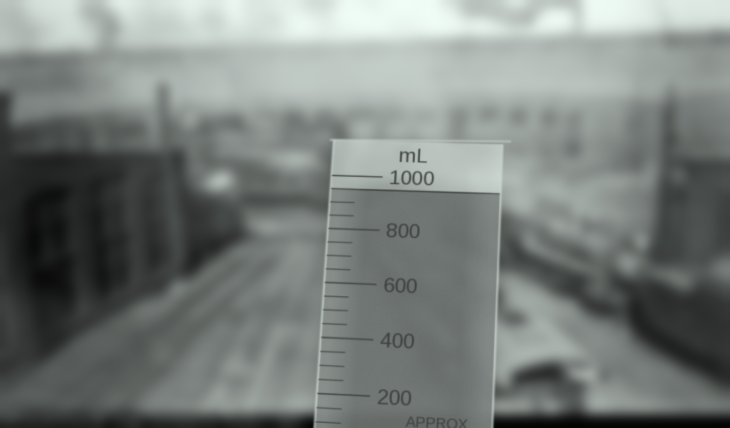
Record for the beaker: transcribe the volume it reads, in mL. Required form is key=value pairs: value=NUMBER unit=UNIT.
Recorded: value=950 unit=mL
